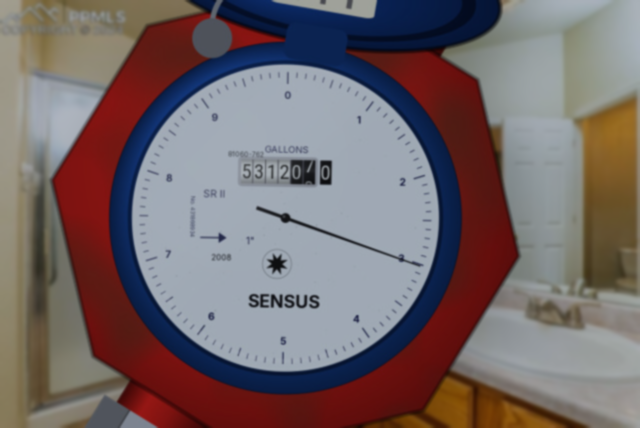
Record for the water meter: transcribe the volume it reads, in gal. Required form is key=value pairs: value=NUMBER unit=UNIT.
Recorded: value=5312073.0 unit=gal
